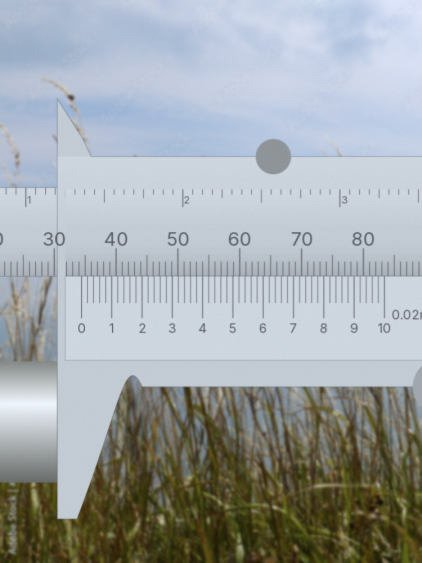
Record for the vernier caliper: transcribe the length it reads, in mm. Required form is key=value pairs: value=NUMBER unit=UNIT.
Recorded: value=34.4 unit=mm
